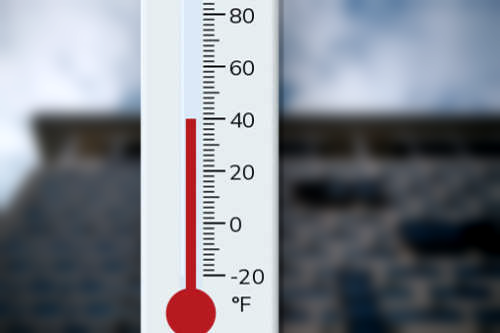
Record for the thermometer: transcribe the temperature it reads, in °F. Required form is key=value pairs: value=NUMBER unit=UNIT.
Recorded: value=40 unit=°F
